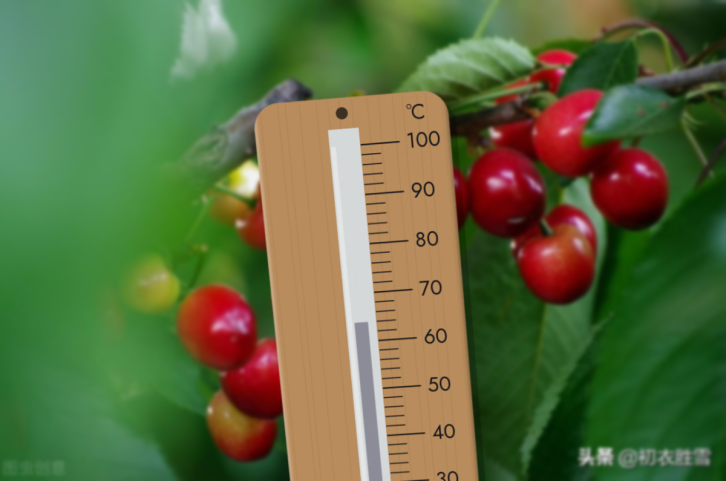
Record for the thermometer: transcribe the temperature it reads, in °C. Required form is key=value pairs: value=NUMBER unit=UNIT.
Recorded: value=64 unit=°C
